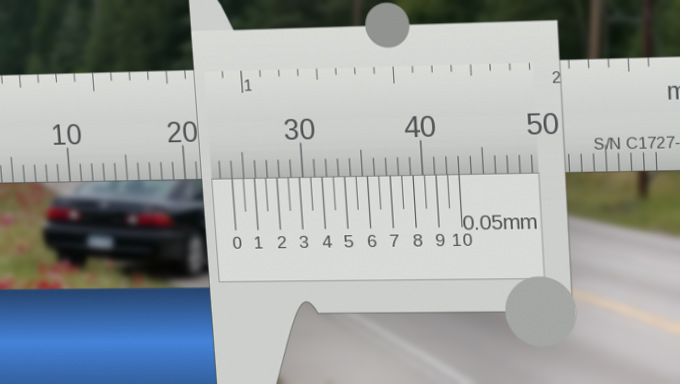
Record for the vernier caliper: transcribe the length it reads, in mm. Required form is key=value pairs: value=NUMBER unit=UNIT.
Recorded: value=24.0 unit=mm
